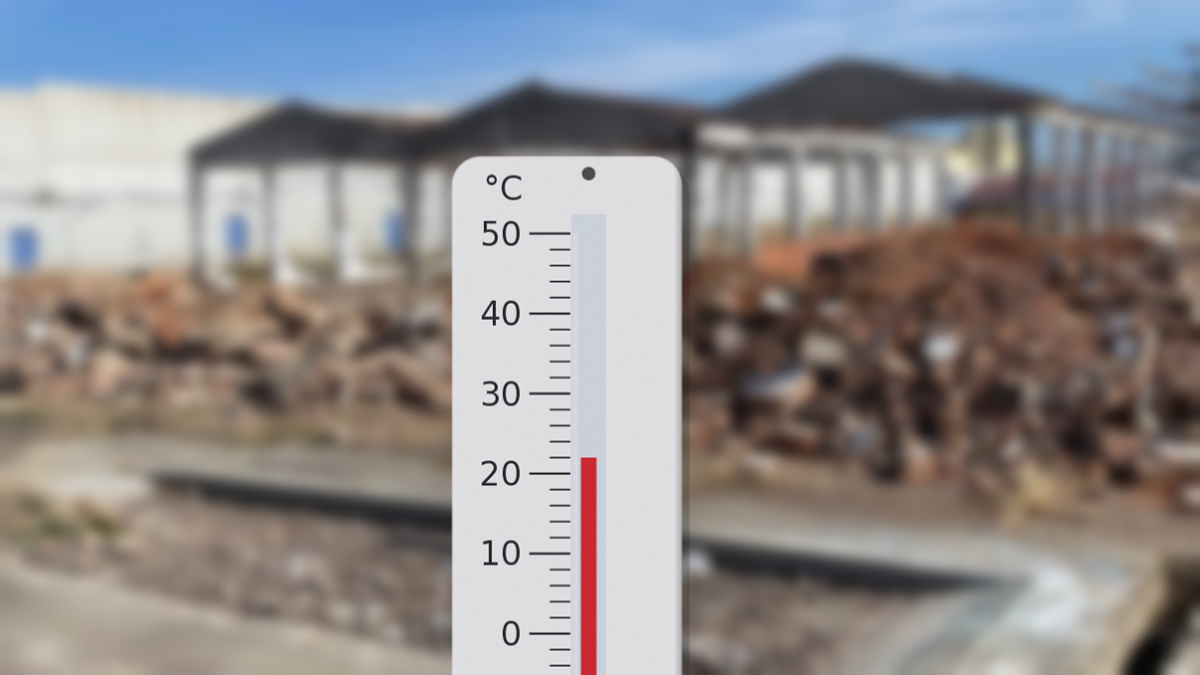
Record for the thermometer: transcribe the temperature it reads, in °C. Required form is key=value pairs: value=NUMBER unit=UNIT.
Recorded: value=22 unit=°C
